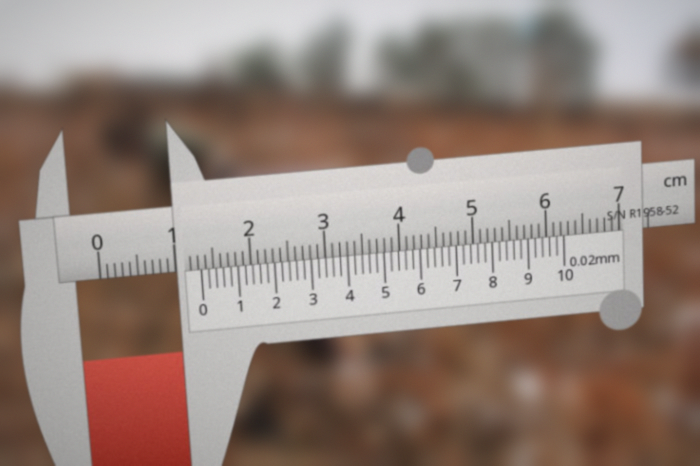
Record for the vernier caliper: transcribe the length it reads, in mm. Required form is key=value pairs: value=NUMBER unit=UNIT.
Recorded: value=13.4 unit=mm
